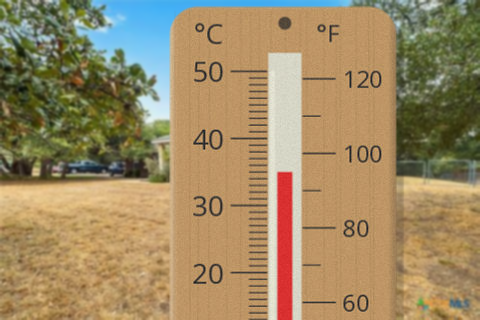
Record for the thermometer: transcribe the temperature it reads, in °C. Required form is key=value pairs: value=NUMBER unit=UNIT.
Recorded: value=35 unit=°C
